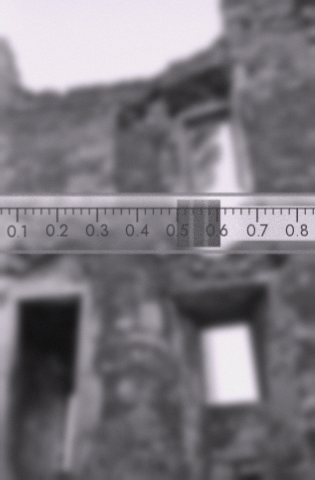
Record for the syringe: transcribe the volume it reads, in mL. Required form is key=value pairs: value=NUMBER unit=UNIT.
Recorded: value=0.5 unit=mL
